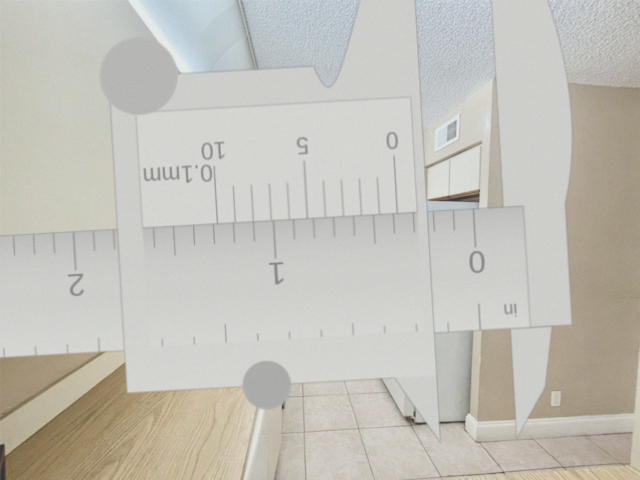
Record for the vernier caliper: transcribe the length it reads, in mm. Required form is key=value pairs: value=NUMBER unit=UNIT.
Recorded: value=3.8 unit=mm
